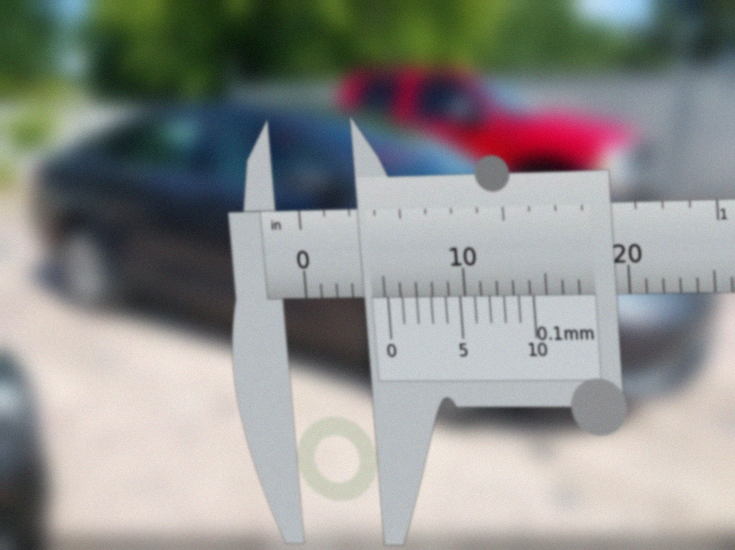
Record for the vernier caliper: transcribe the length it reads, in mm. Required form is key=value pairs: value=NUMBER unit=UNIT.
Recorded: value=5.2 unit=mm
